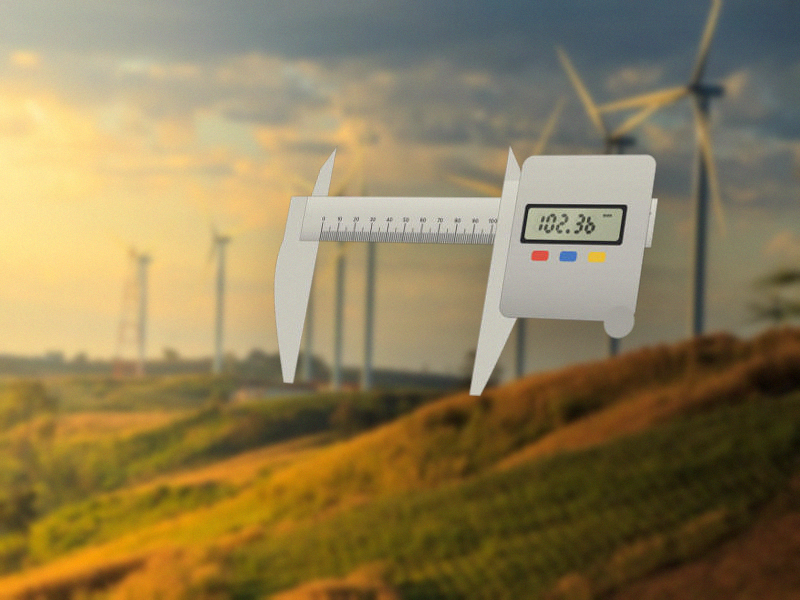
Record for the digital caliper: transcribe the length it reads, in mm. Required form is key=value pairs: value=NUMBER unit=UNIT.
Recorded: value=102.36 unit=mm
